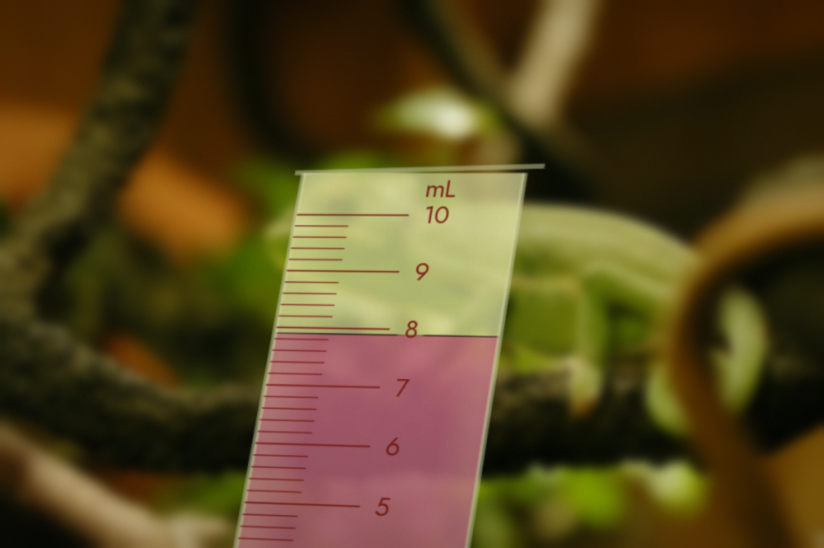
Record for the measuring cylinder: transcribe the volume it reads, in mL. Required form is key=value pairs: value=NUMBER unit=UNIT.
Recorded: value=7.9 unit=mL
